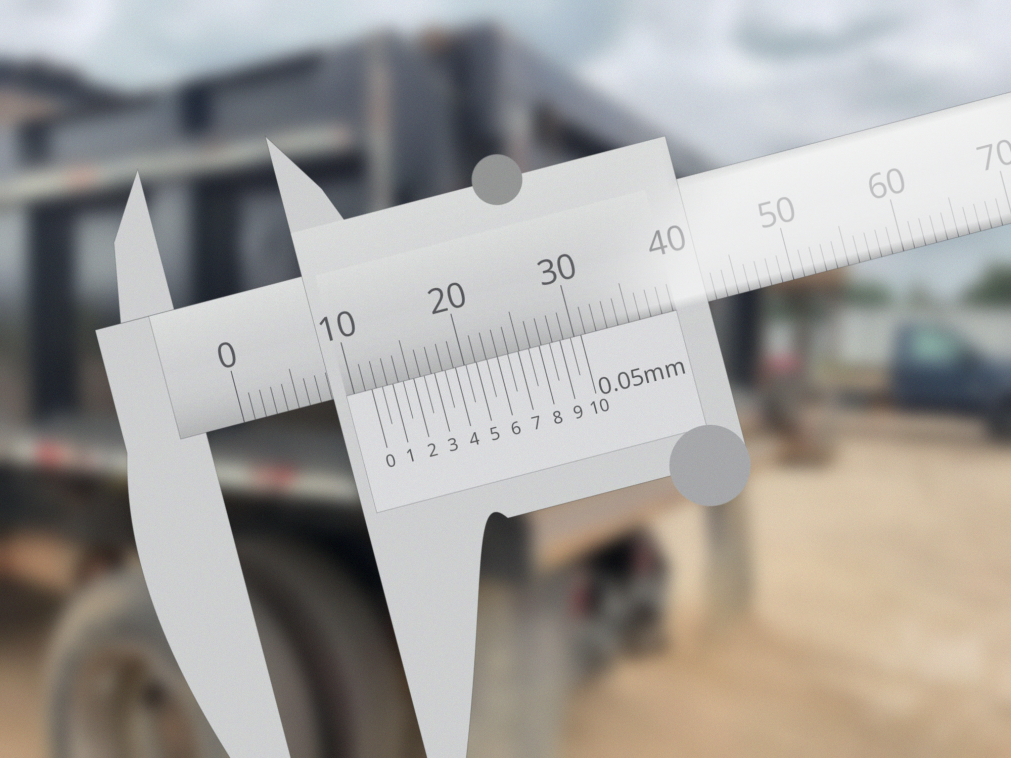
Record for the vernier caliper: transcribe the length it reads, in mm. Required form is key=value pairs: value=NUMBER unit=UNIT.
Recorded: value=11.6 unit=mm
